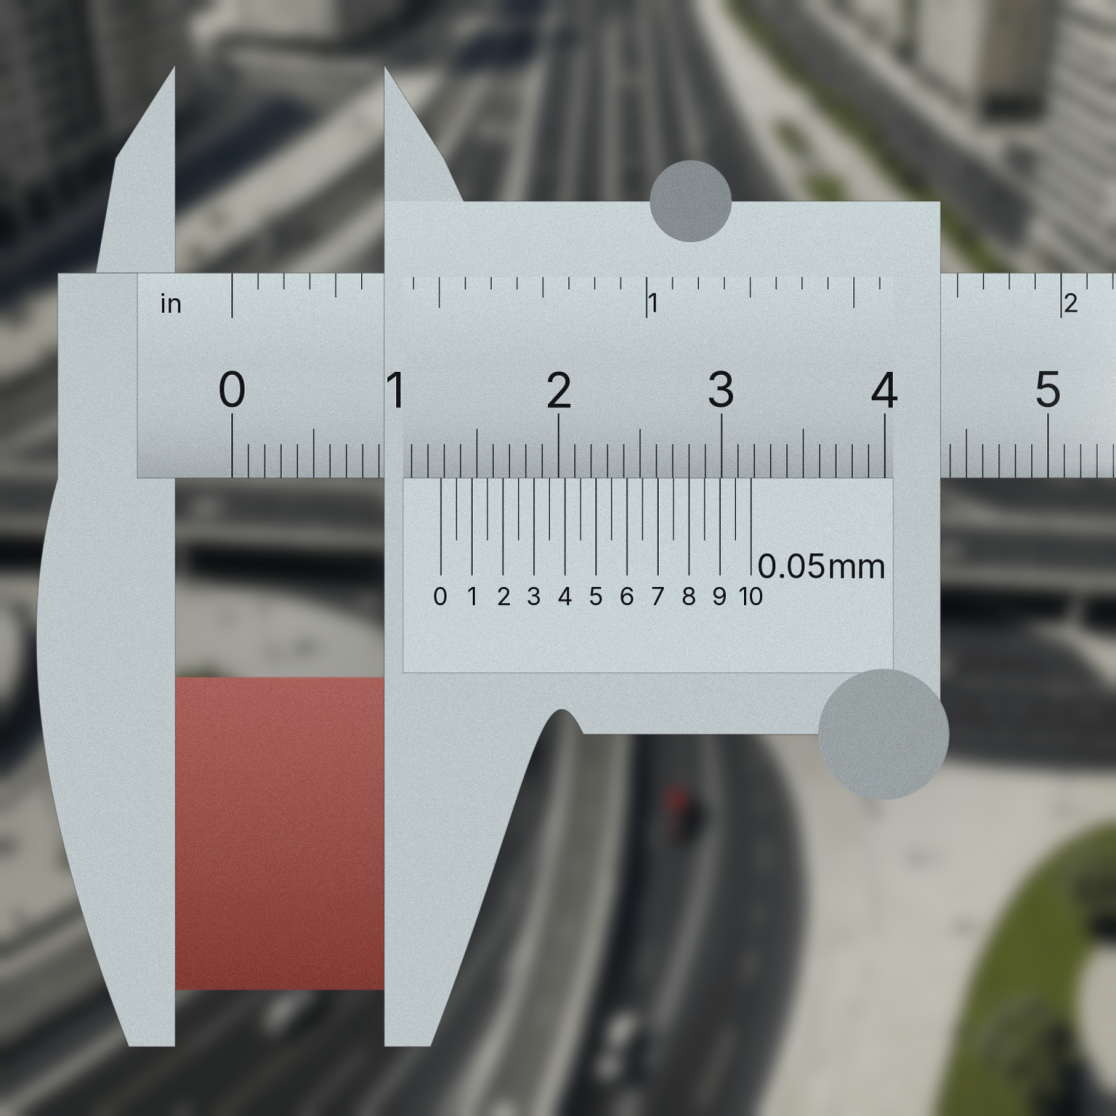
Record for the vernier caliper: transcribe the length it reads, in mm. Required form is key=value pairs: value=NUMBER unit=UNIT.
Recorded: value=12.8 unit=mm
